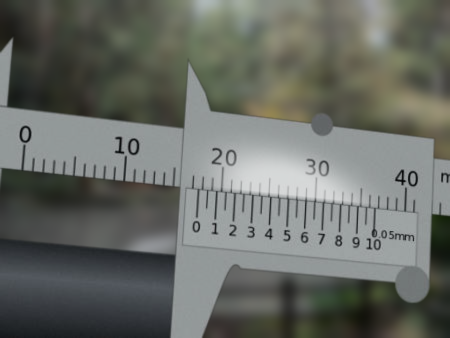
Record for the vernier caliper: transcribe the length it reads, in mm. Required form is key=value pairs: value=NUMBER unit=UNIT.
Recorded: value=17.6 unit=mm
